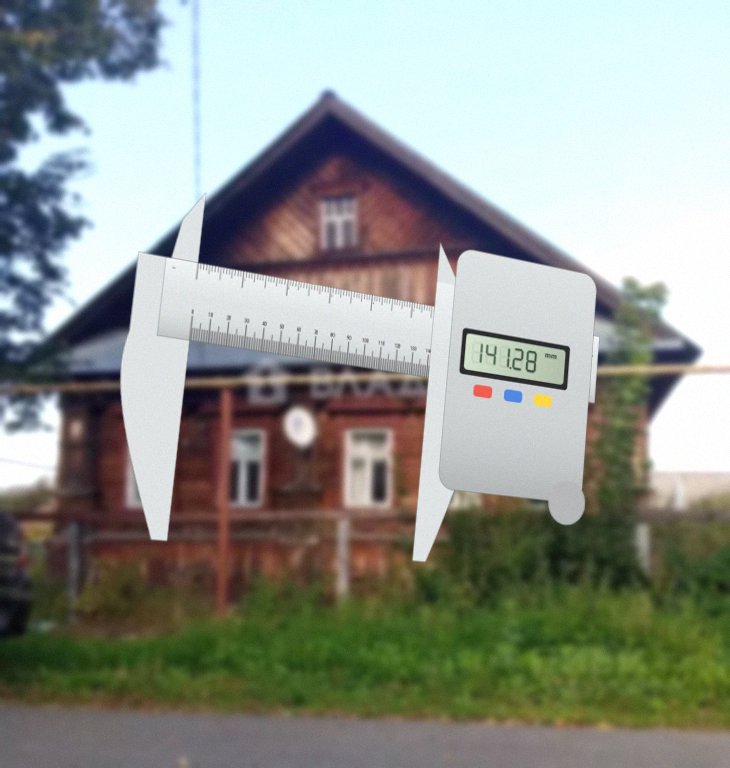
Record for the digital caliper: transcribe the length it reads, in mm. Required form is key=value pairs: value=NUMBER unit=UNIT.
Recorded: value=141.28 unit=mm
